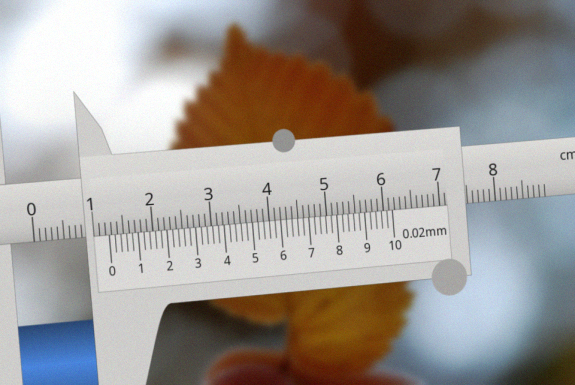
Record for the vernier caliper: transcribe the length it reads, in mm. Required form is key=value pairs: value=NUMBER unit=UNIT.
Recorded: value=12.6 unit=mm
